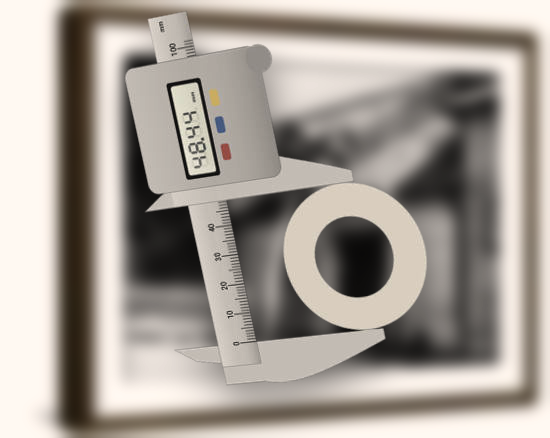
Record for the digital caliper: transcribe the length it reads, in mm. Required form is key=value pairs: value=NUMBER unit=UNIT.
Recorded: value=48.44 unit=mm
